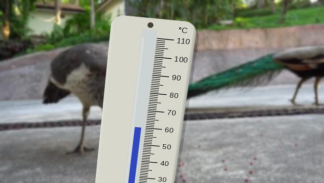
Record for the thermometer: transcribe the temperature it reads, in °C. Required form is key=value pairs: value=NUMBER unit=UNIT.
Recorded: value=60 unit=°C
